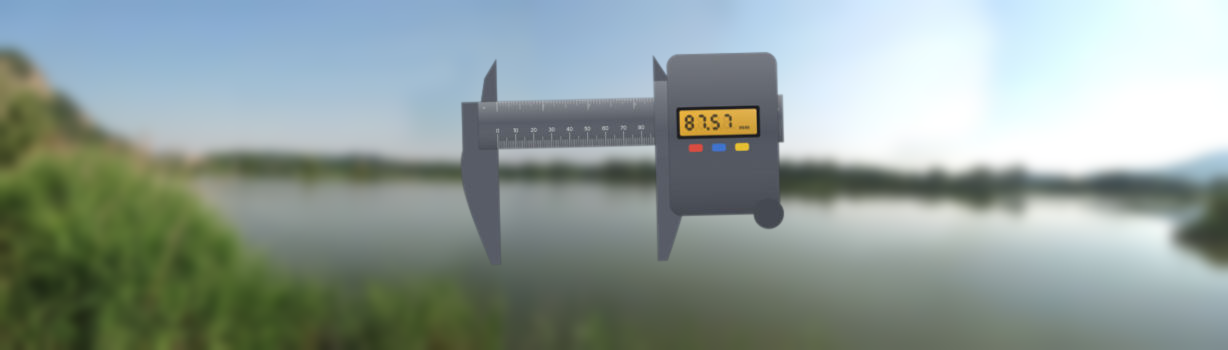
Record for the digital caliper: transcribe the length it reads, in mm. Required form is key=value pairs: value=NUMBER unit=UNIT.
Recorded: value=87.57 unit=mm
